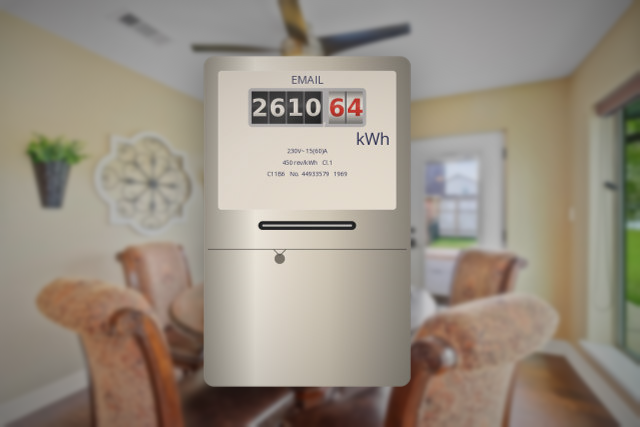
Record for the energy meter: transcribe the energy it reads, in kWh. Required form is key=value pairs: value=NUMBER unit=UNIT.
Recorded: value=2610.64 unit=kWh
